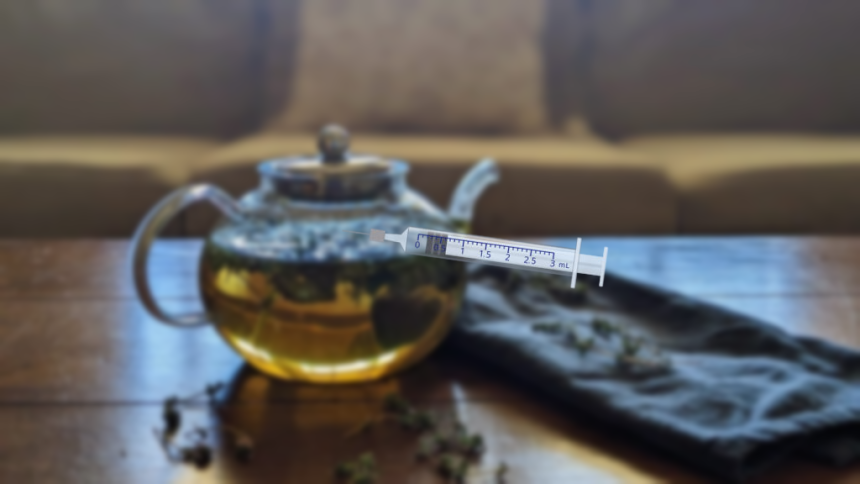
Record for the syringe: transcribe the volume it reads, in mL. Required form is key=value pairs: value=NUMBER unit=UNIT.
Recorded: value=0.2 unit=mL
